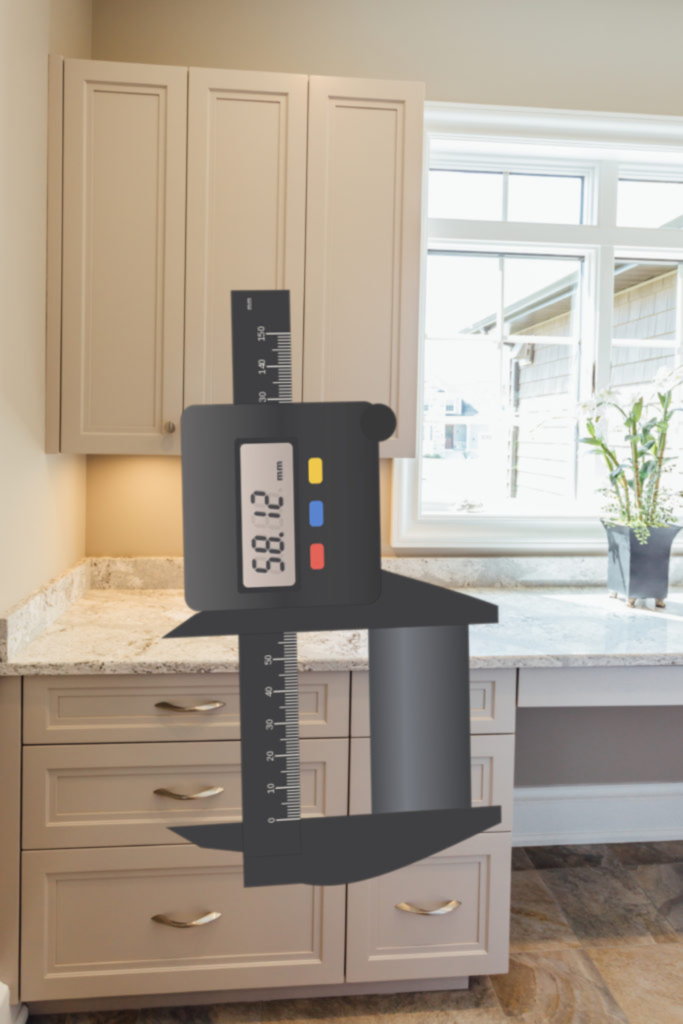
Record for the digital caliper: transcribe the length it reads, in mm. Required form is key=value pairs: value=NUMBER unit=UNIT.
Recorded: value=58.12 unit=mm
